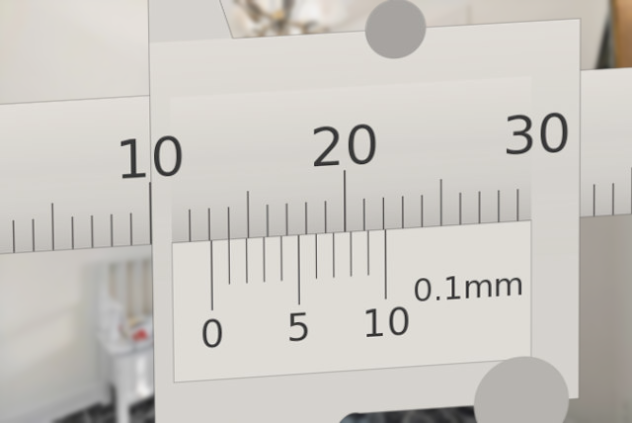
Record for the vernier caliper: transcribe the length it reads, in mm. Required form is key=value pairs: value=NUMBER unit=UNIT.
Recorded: value=13.1 unit=mm
